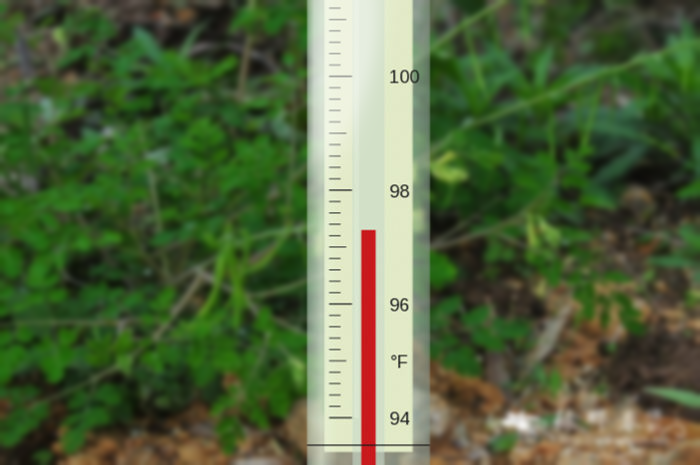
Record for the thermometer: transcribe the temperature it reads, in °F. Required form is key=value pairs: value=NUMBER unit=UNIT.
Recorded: value=97.3 unit=°F
